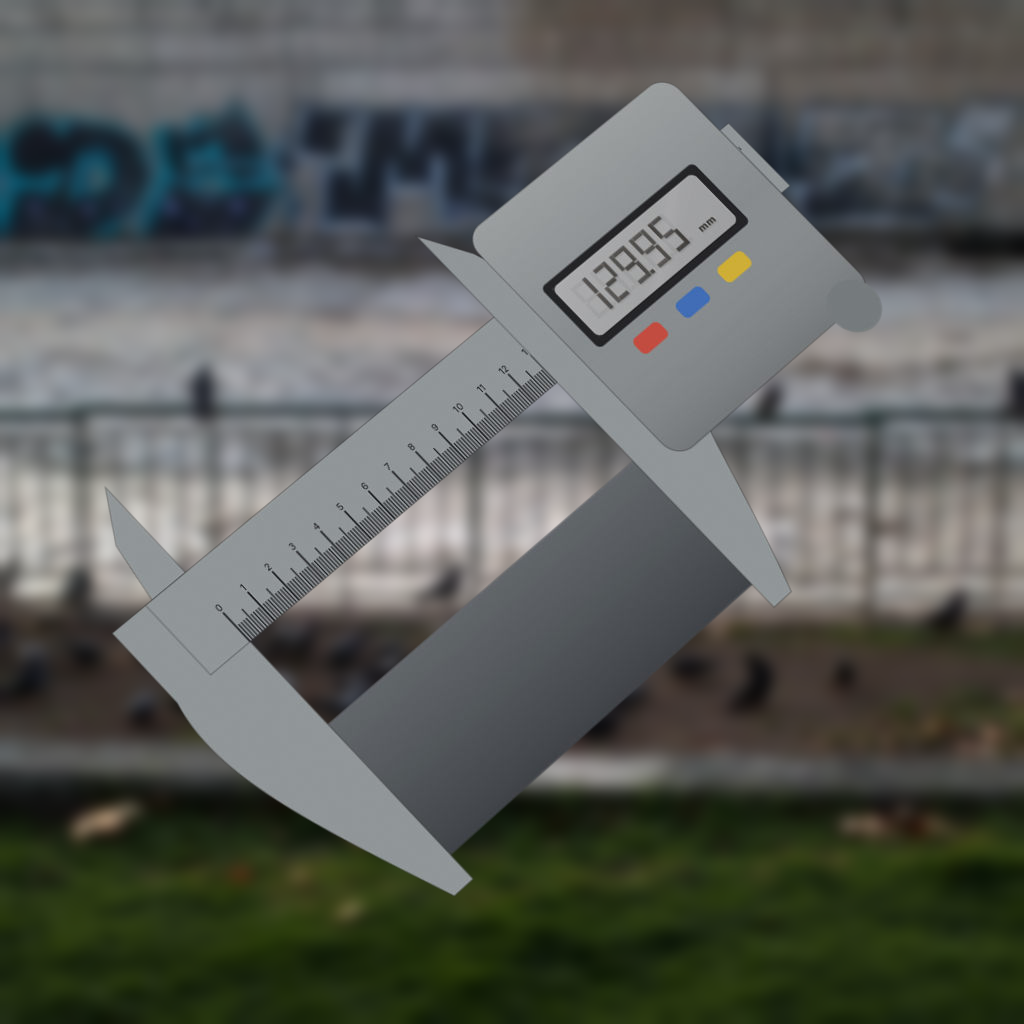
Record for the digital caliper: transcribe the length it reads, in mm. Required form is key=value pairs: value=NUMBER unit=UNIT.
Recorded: value=129.95 unit=mm
